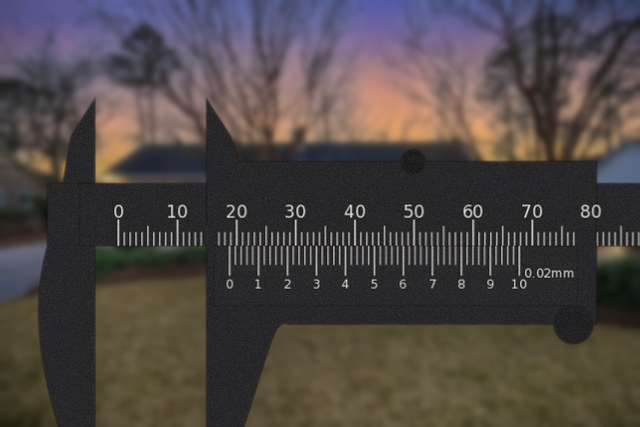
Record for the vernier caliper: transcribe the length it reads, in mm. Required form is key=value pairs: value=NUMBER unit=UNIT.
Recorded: value=18.8 unit=mm
